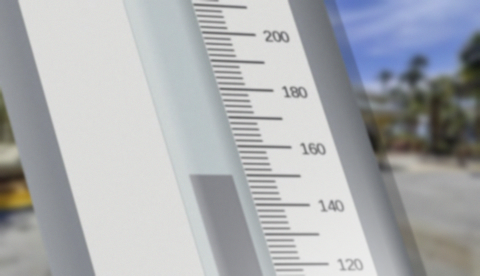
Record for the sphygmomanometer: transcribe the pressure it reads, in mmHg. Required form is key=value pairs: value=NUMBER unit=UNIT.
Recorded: value=150 unit=mmHg
